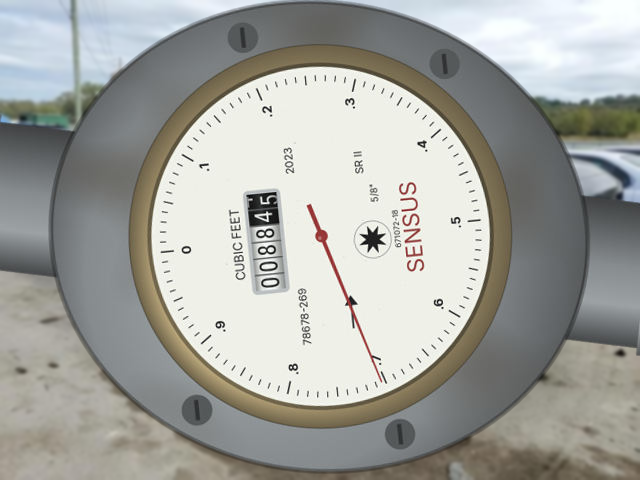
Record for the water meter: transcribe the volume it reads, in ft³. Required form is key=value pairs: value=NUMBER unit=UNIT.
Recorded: value=8844.70 unit=ft³
